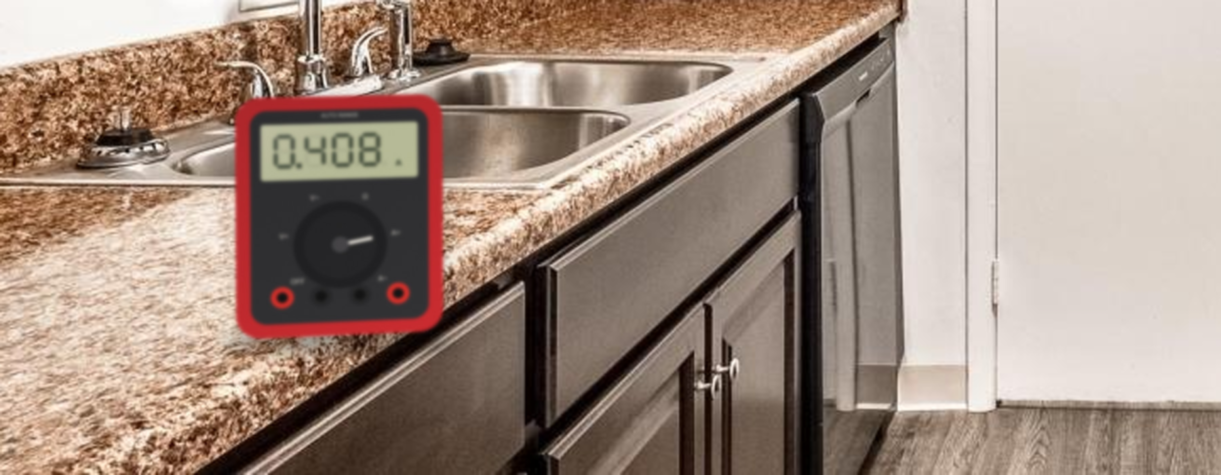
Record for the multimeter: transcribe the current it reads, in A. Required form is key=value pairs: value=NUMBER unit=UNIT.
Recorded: value=0.408 unit=A
